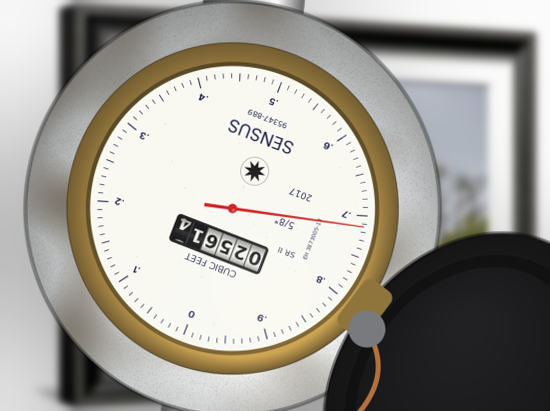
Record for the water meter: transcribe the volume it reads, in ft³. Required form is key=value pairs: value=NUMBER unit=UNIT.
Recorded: value=25613.71 unit=ft³
